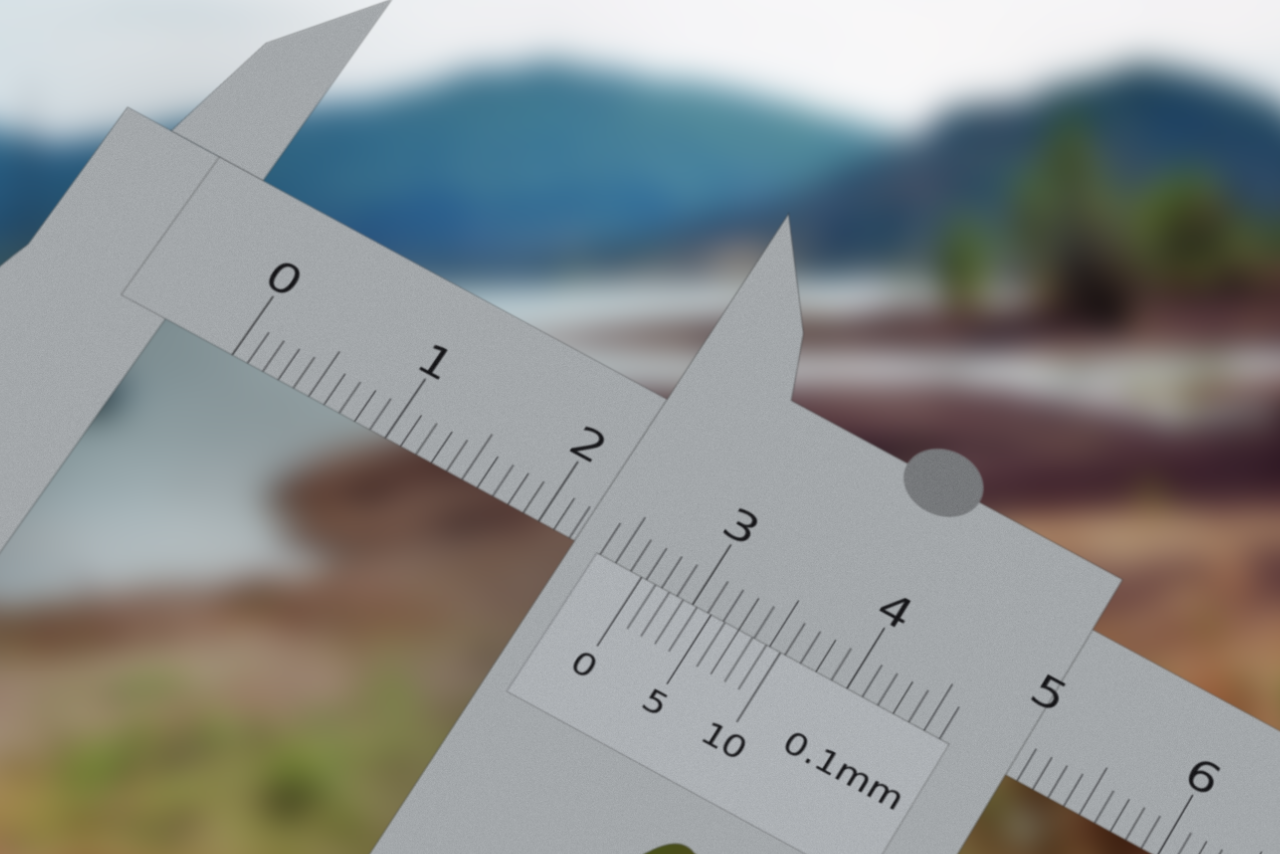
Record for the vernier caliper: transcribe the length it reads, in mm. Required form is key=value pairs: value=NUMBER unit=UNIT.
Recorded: value=26.7 unit=mm
